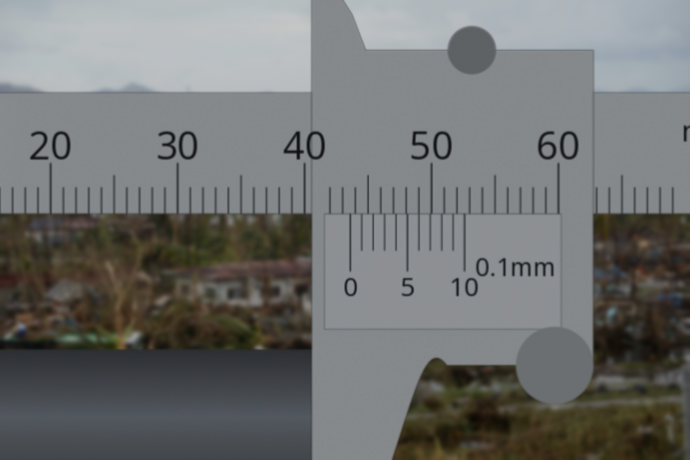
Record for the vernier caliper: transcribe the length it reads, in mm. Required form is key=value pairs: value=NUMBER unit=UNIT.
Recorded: value=43.6 unit=mm
